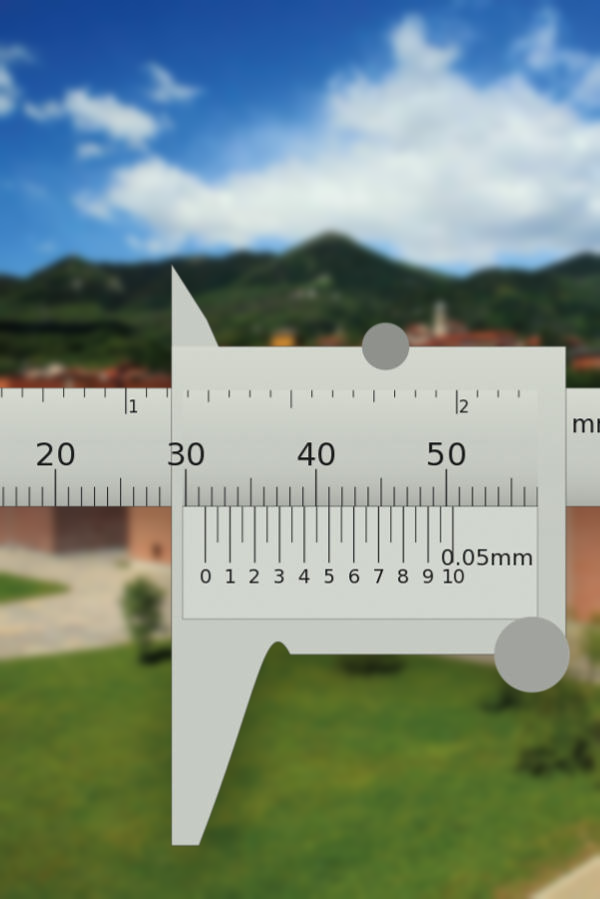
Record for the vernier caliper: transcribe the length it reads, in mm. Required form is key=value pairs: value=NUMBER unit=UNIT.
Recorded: value=31.5 unit=mm
